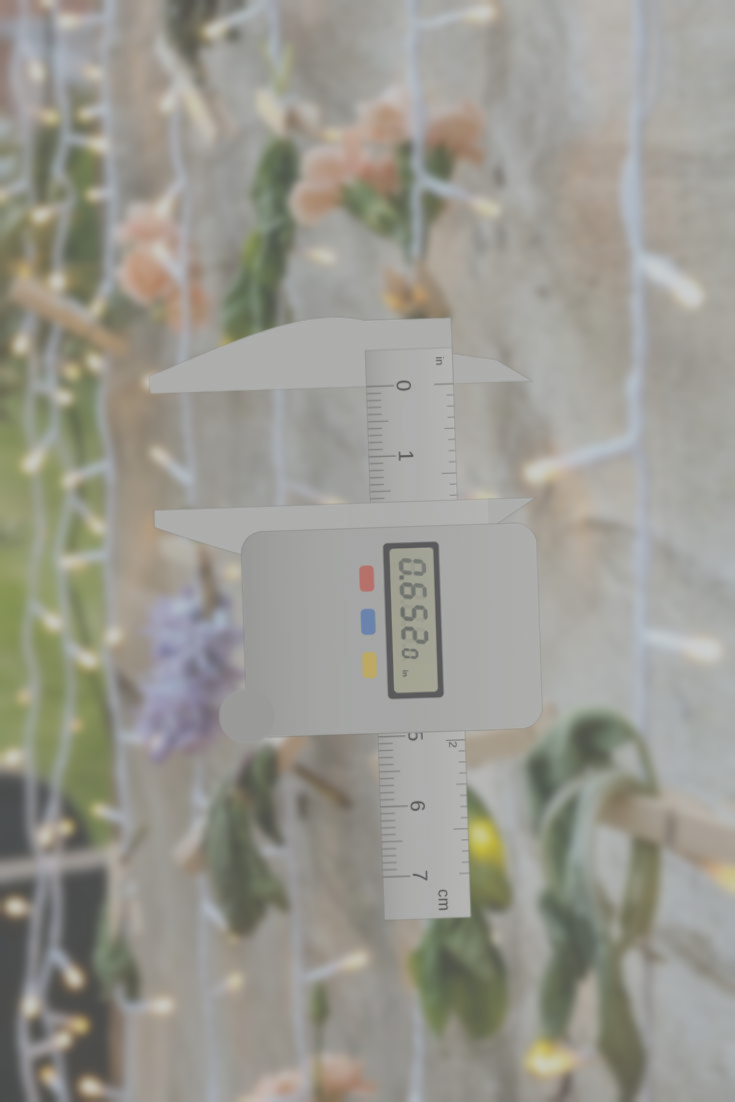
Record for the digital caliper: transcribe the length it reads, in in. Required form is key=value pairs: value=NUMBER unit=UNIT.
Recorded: value=0.6520 unit=in
